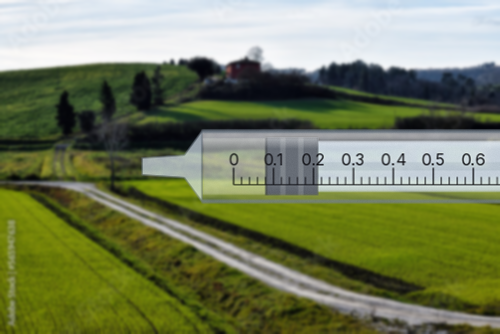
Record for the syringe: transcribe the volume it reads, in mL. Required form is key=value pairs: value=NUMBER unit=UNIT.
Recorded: value=0.08 unit=mL
